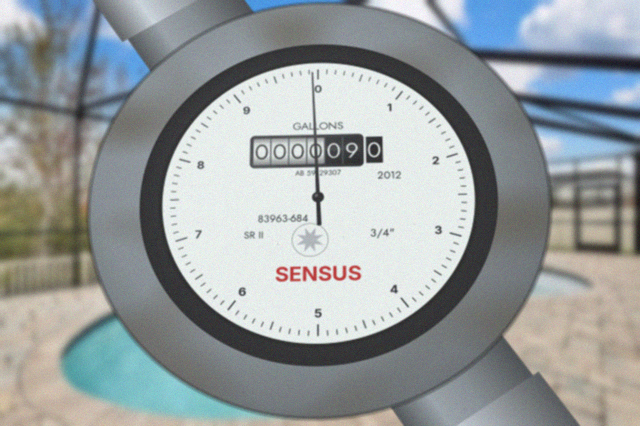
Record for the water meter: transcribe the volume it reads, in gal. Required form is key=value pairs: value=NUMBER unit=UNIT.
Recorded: value=89.9 unit=gal
